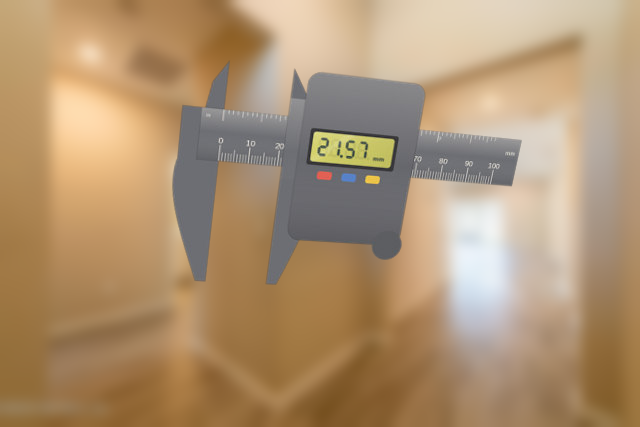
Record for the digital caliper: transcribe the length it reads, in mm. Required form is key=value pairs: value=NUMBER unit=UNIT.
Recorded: value=21.57 unit=mm
